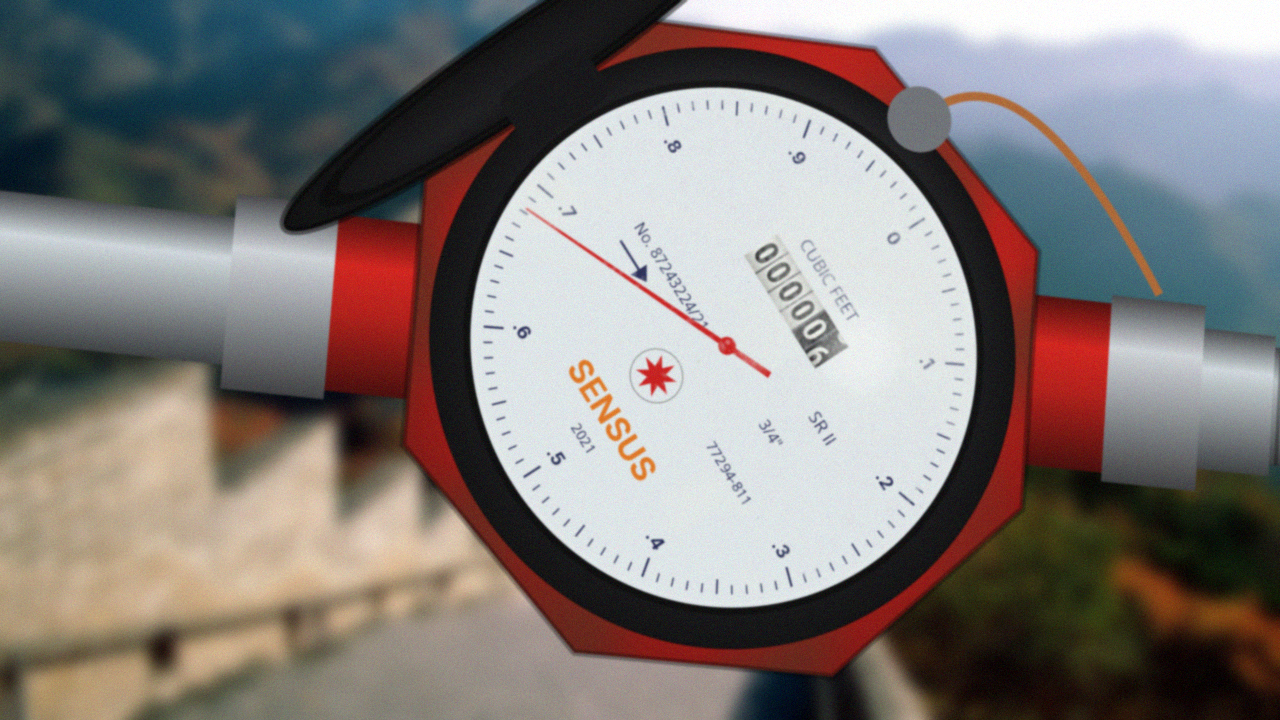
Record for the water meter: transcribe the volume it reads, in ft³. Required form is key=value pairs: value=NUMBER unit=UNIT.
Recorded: value=5.68 unit=ft³
